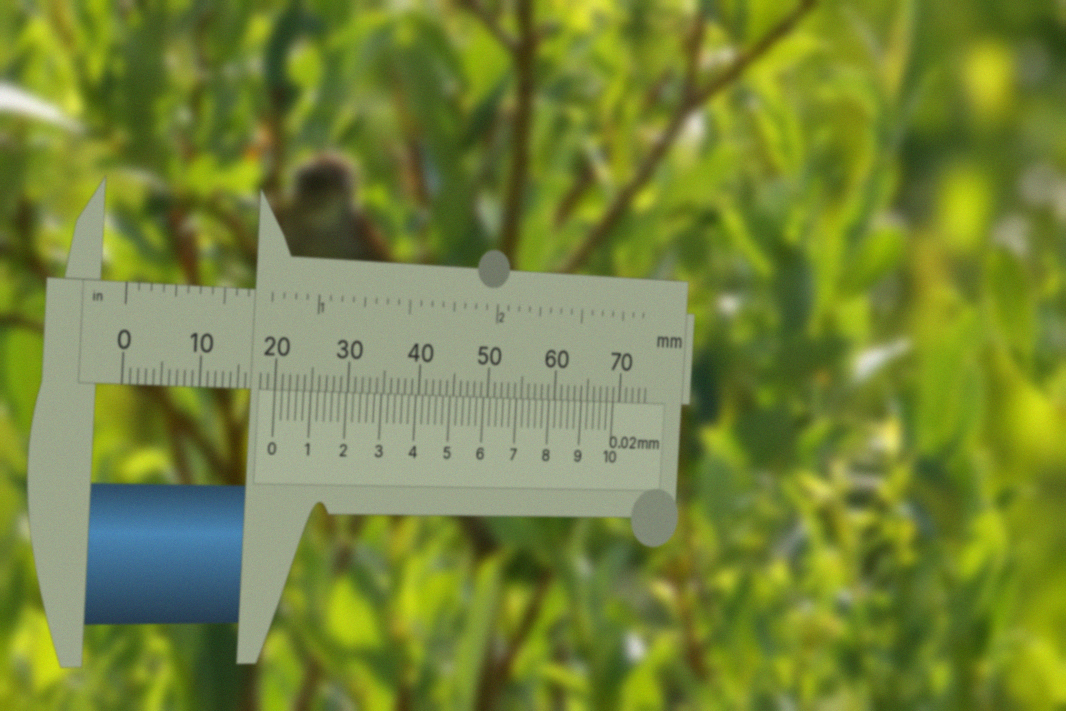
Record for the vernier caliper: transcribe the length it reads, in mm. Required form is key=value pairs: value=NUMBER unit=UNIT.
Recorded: value=20.0 unit=mm
